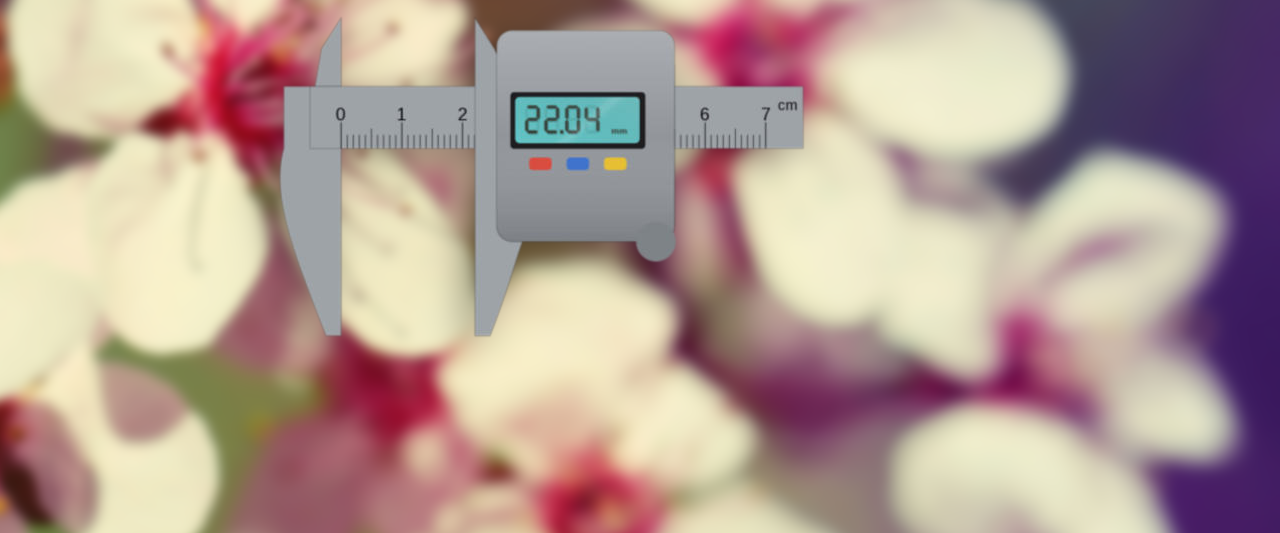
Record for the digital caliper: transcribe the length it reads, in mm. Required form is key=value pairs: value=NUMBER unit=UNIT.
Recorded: value=22.04 unit=mm
